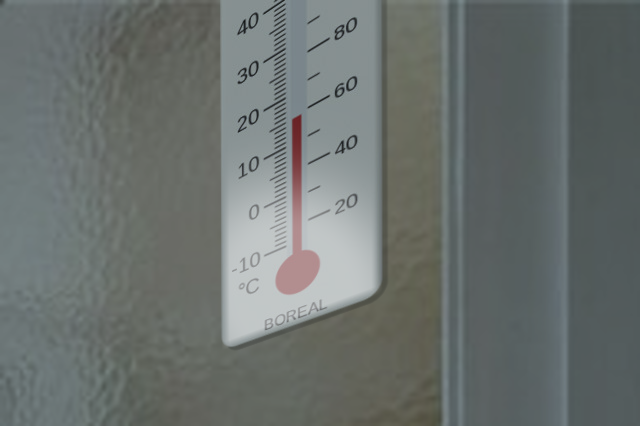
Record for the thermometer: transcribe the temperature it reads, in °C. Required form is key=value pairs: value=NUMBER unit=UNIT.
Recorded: value=15 unit=°C
